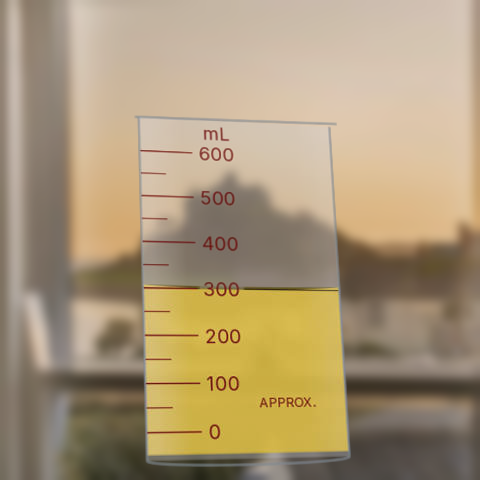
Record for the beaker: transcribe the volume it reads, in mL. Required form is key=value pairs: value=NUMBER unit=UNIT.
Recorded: value=300 unit=mL
